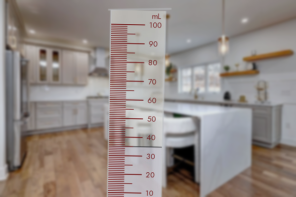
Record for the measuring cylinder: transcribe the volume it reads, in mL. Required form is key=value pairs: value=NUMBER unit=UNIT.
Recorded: value=35 unit=mL
